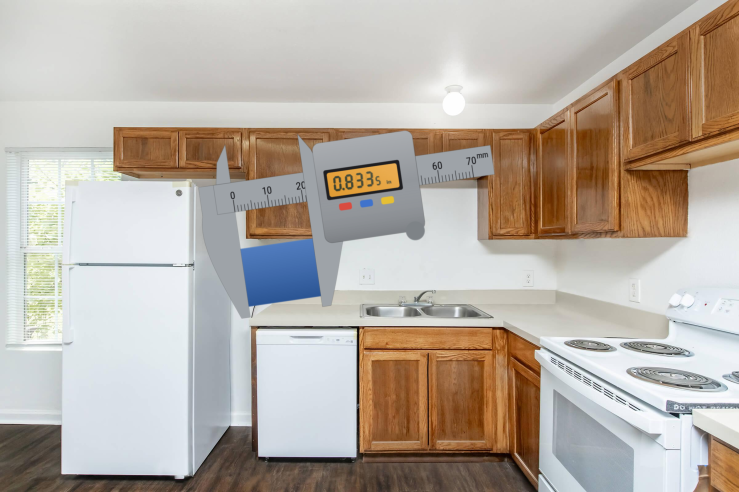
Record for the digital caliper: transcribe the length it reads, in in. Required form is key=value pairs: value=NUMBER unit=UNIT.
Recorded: value=0.8335 unit=in
